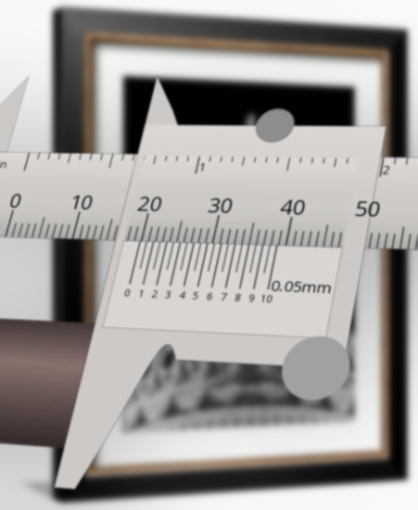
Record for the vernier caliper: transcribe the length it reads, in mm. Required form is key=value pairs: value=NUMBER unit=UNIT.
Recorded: value=19.8 unit=mm
